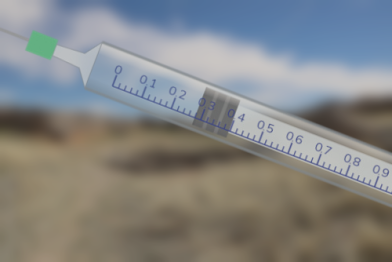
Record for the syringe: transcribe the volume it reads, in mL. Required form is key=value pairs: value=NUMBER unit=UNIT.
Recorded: value=0.28 unit=mL
